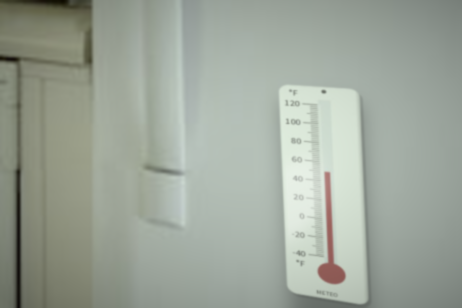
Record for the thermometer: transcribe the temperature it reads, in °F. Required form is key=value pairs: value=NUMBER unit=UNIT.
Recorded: value=50 unit=°F
